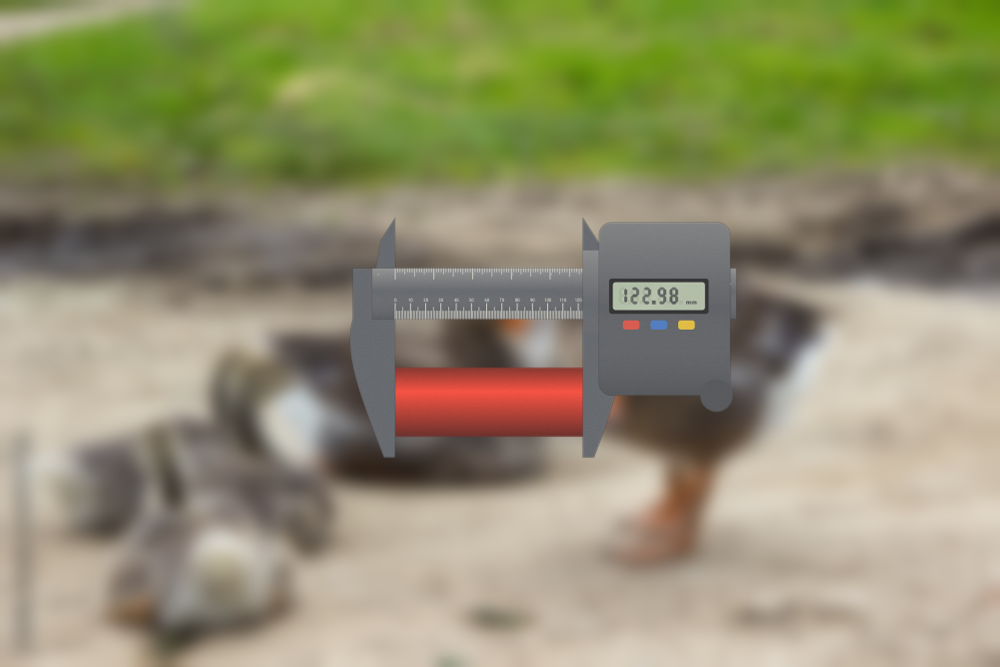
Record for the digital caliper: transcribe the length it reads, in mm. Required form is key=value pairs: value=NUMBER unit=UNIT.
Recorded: value=122.98 unit=mm
